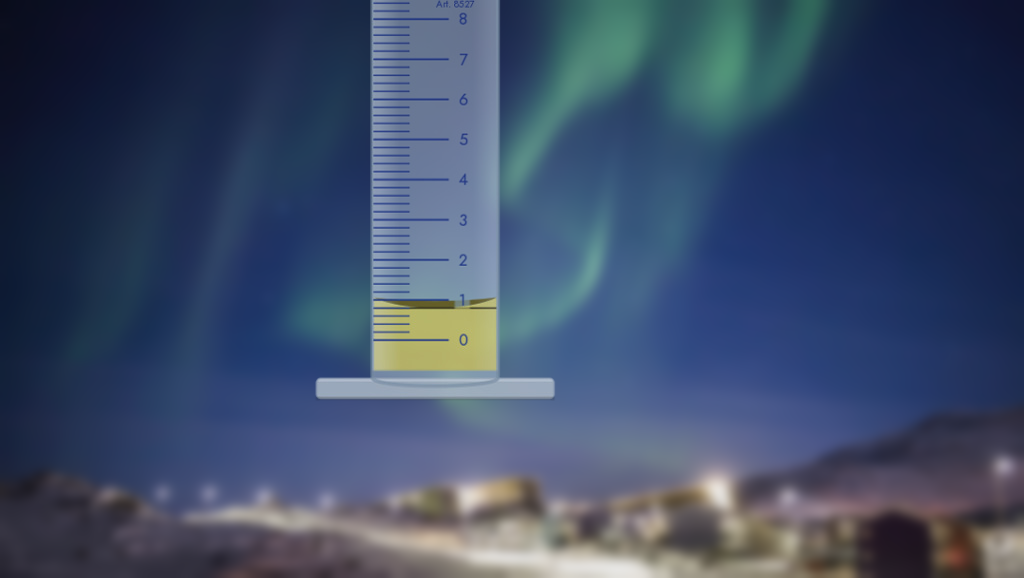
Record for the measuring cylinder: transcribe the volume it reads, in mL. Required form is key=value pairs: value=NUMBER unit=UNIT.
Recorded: value=0.8 unit=mL
